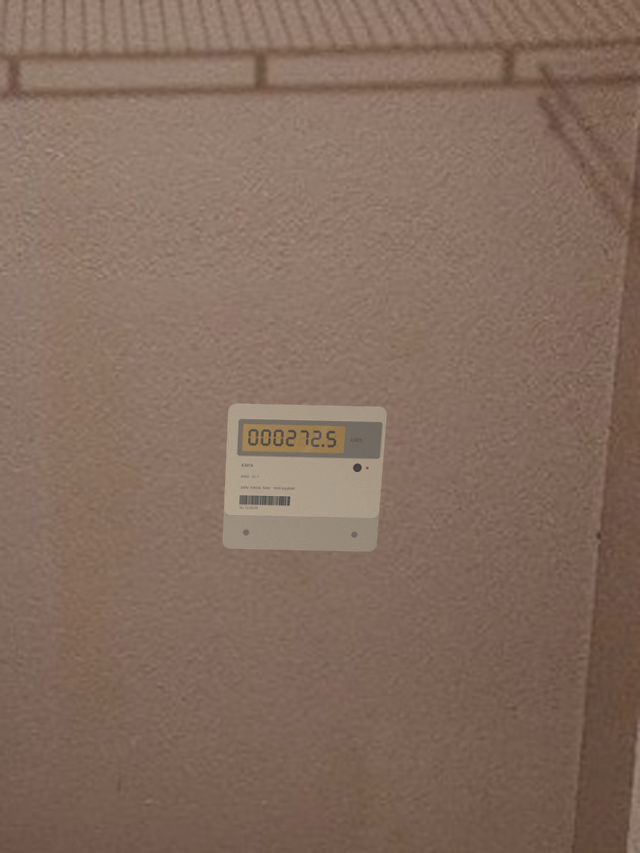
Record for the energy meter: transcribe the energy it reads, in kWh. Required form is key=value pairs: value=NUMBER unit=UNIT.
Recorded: value=272.5 unit=kWh
